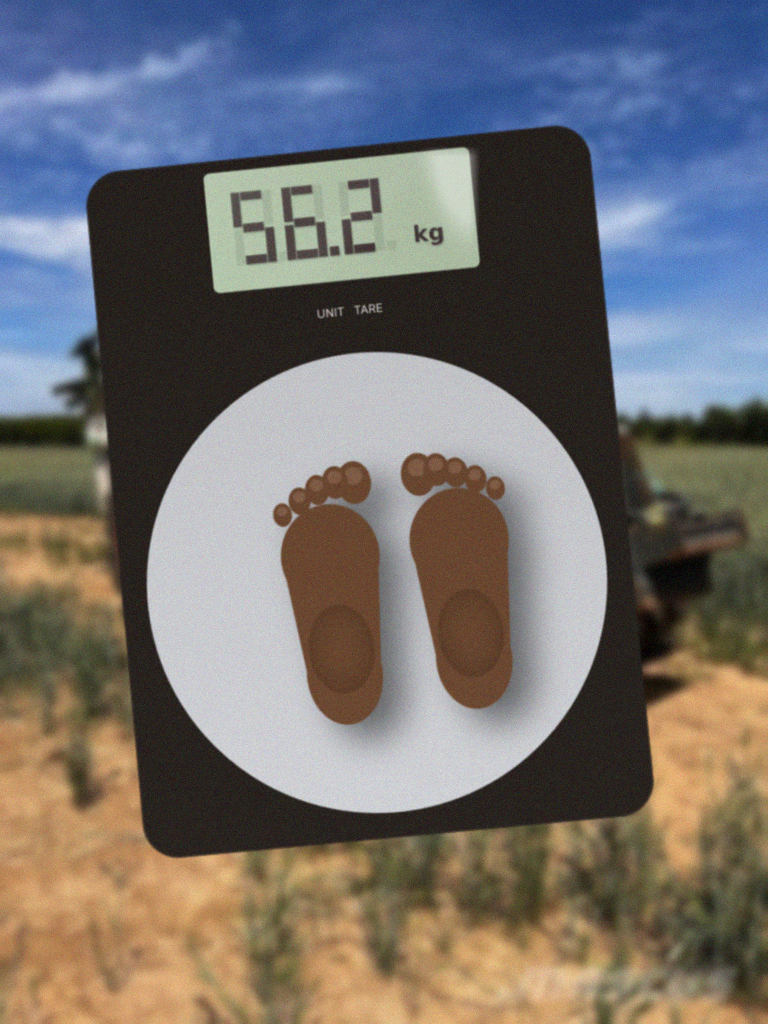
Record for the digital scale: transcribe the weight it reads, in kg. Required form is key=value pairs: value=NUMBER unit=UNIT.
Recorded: value=56.2 unit=kg
